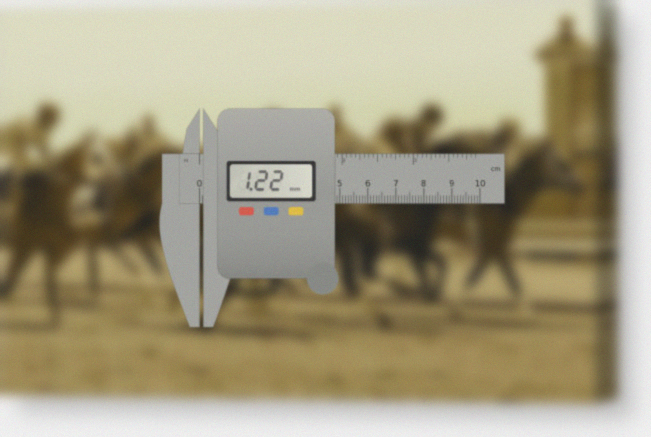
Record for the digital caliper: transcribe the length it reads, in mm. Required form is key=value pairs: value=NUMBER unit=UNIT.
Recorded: value=1.22 unit=mm
